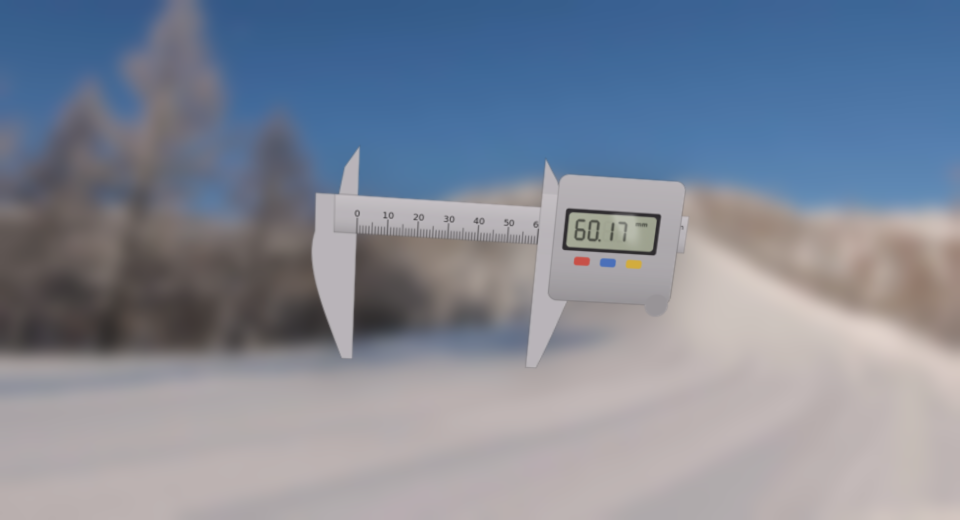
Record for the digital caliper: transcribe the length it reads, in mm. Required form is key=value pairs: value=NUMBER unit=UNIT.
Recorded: value=60.17 unit=mm
